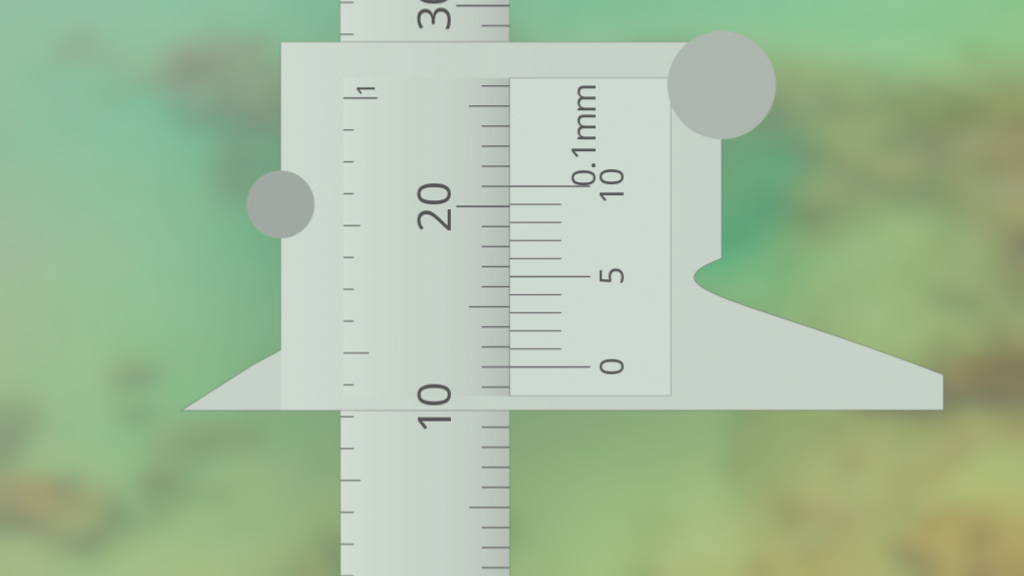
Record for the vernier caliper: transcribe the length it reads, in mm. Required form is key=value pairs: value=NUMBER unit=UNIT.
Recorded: value=12.0 unit=mm
